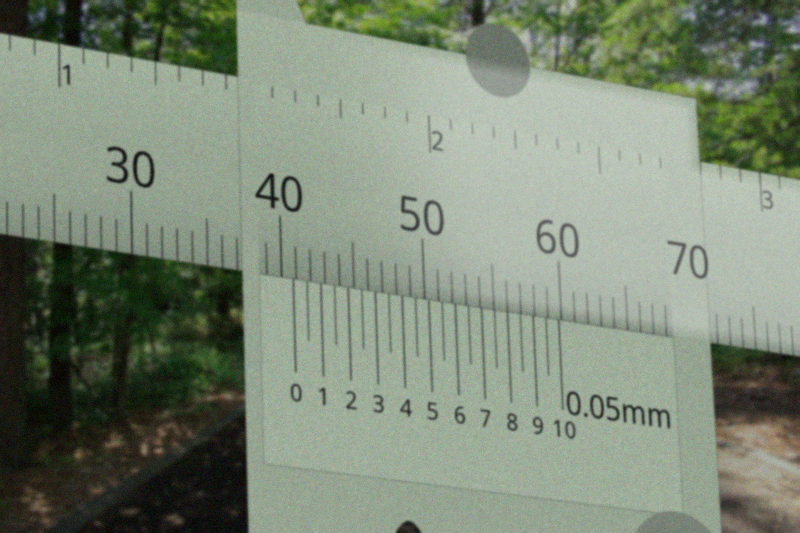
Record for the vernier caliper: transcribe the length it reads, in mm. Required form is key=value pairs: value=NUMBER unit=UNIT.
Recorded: value=40.8 unit=mm
